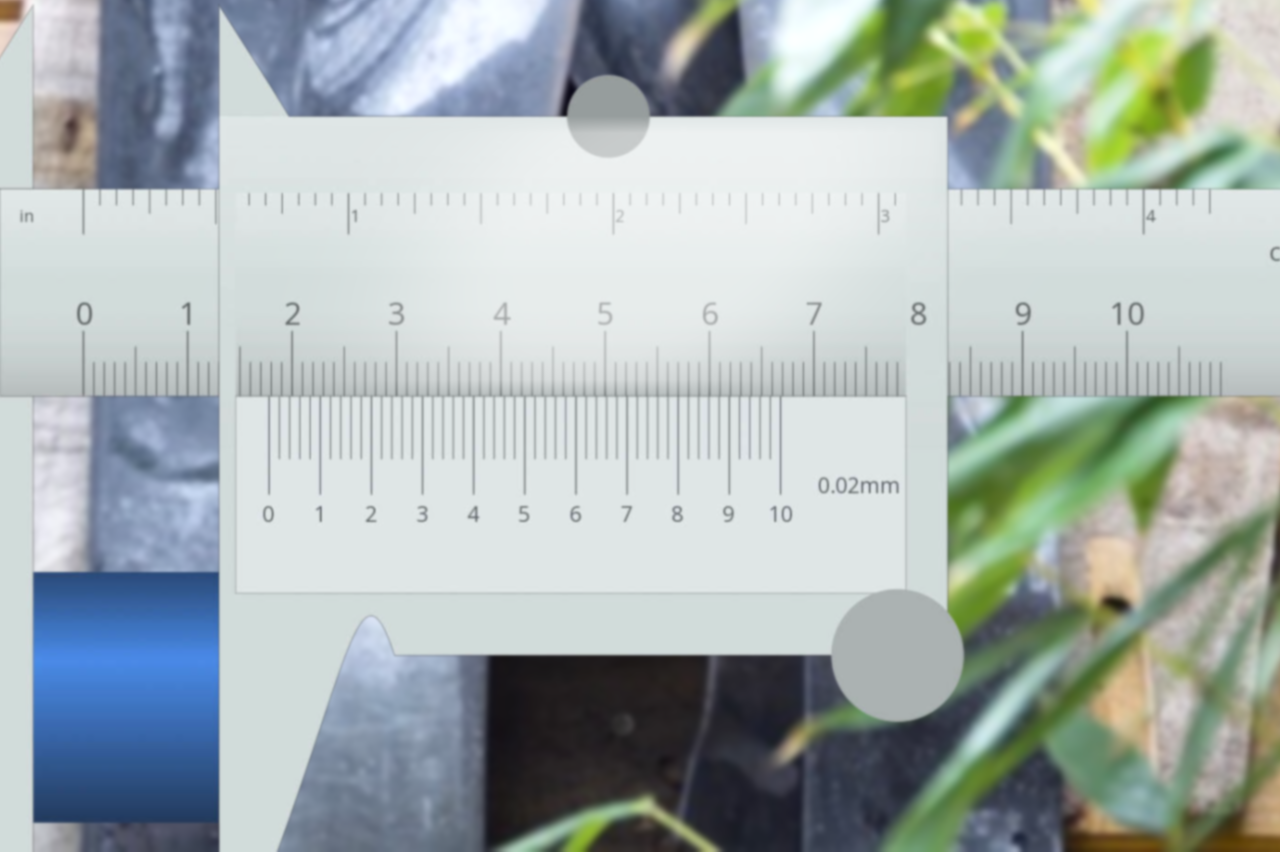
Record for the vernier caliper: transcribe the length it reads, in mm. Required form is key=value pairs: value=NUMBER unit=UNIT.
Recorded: value=17.8 unit=mm
